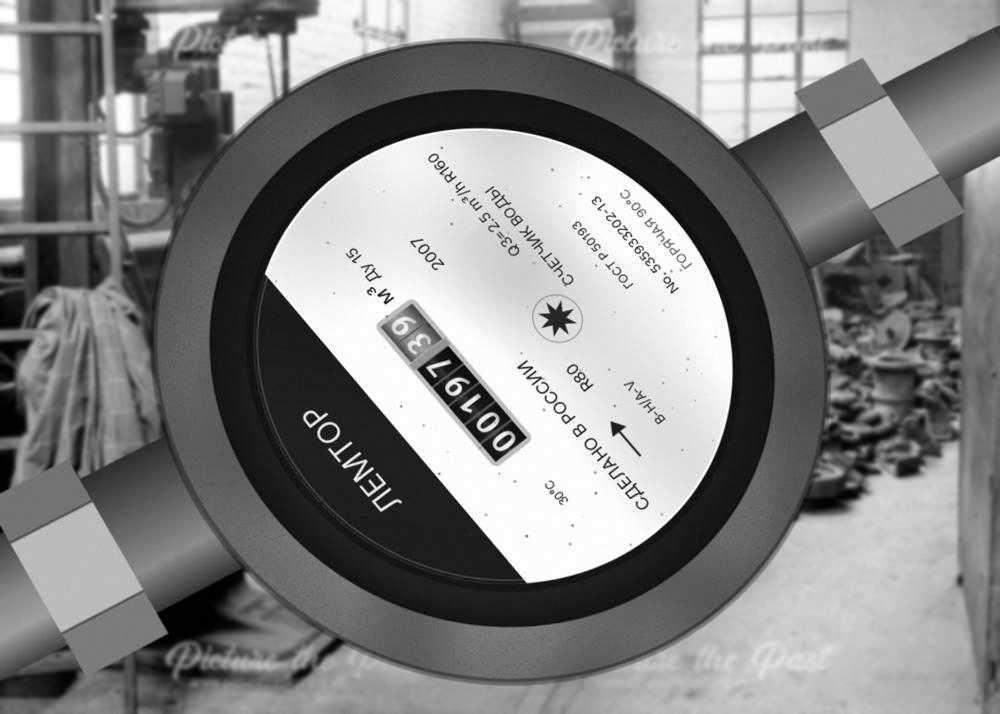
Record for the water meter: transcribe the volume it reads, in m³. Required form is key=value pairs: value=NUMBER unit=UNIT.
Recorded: value=197.39 unit=m³
